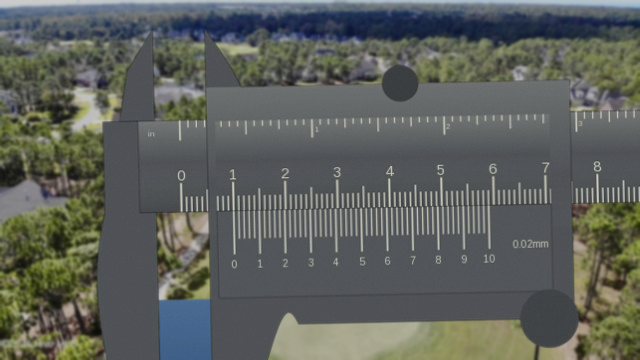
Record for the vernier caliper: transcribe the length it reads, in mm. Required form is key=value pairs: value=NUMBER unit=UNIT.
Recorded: value=10.0 unit=mm
